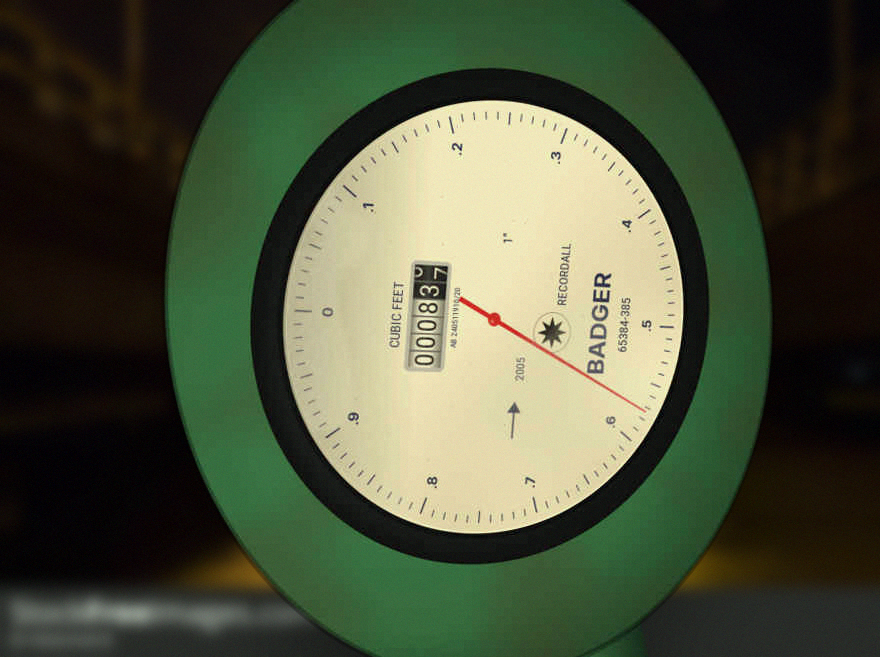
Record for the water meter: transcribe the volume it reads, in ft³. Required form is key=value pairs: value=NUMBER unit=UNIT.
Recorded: value=836.57 unit=ft³
